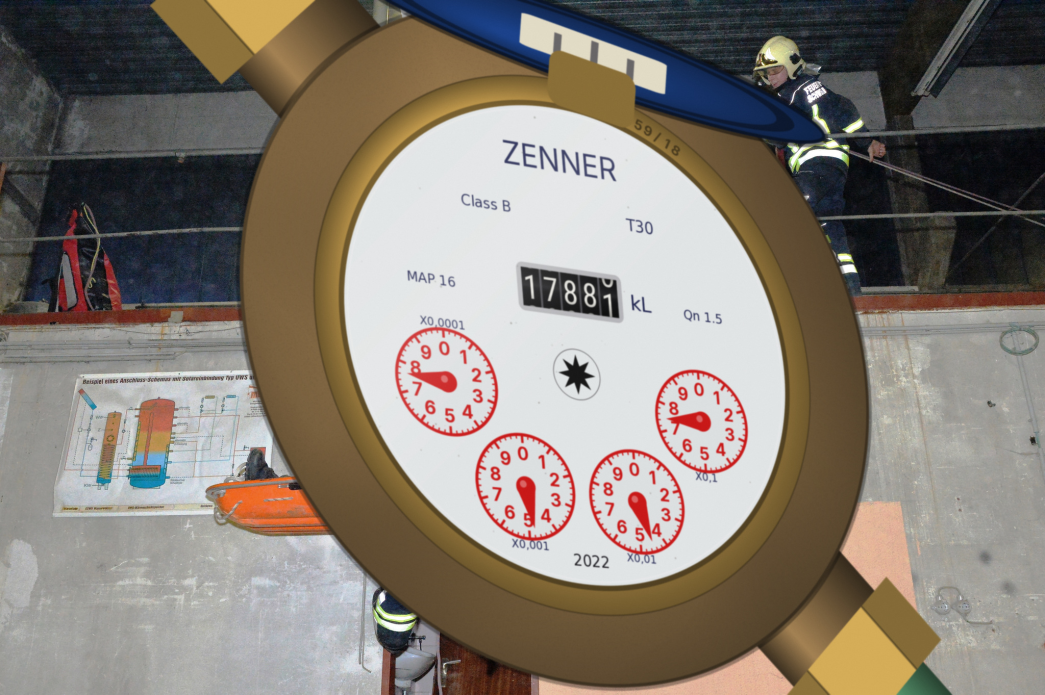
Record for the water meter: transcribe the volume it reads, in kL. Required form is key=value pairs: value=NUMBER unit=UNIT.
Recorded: value=17880.7447 unit=kL
